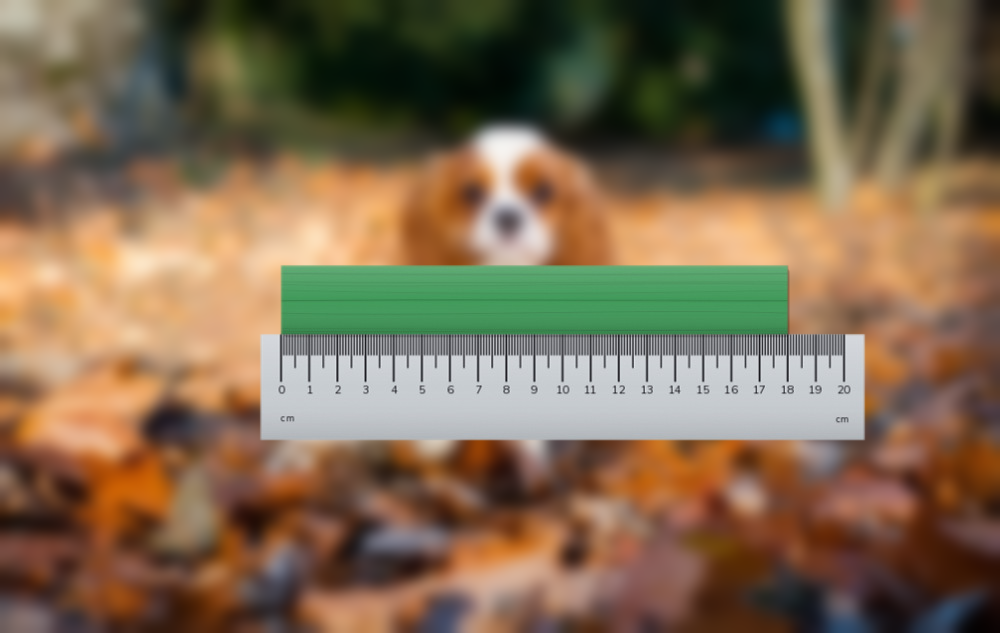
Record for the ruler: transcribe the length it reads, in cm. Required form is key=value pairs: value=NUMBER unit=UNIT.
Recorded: value=18 unit=cm
